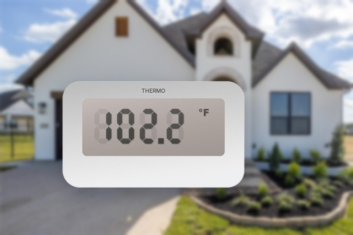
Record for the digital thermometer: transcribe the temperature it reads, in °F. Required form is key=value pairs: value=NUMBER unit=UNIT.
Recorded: value=102.2 unit=°F
